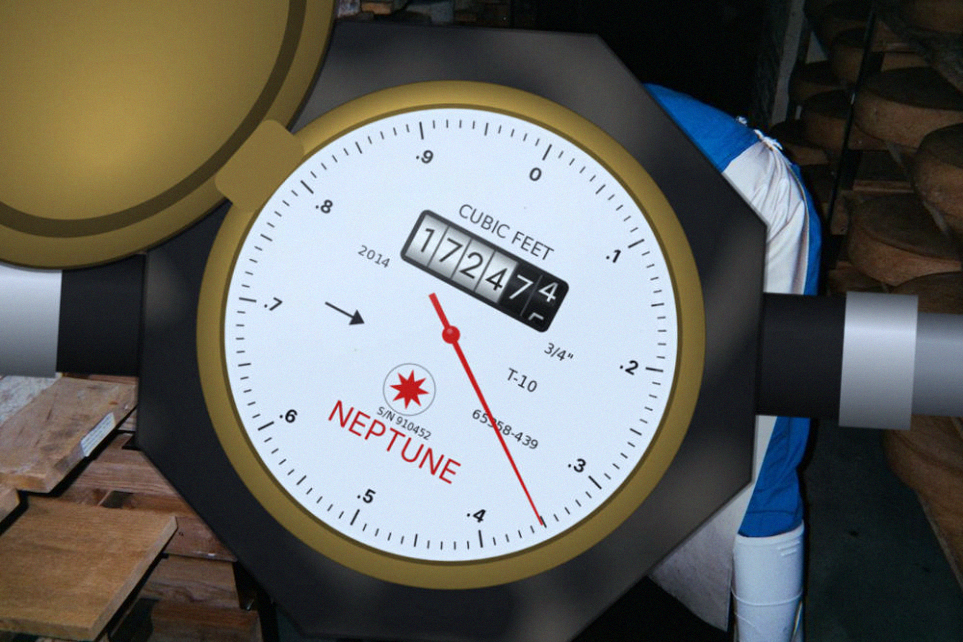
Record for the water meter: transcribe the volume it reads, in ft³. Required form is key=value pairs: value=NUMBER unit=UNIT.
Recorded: value=172474.35 unit=ft³
